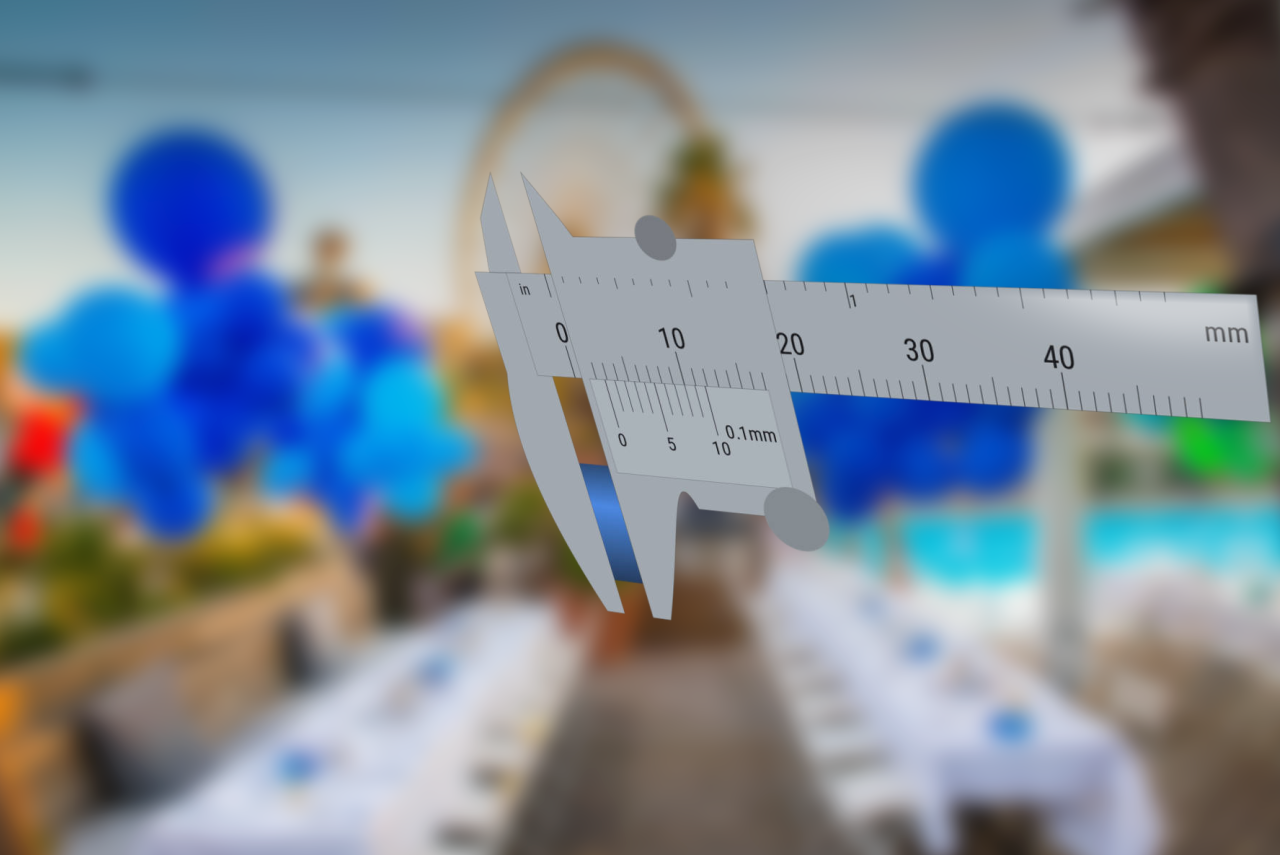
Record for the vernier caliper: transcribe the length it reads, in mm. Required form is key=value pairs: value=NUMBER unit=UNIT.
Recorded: value=2.8 unit=mm
